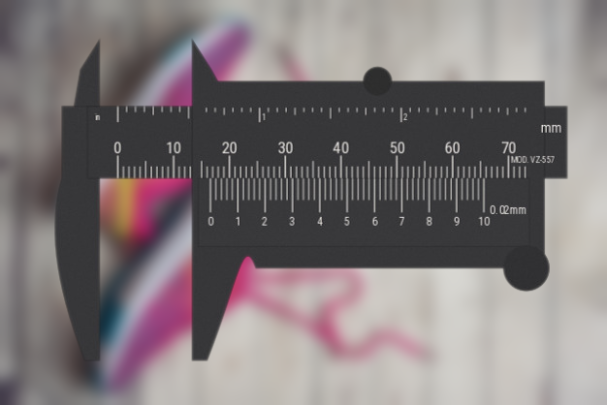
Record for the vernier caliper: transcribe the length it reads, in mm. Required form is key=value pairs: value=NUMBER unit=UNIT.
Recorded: value=16.6 unit=mm
